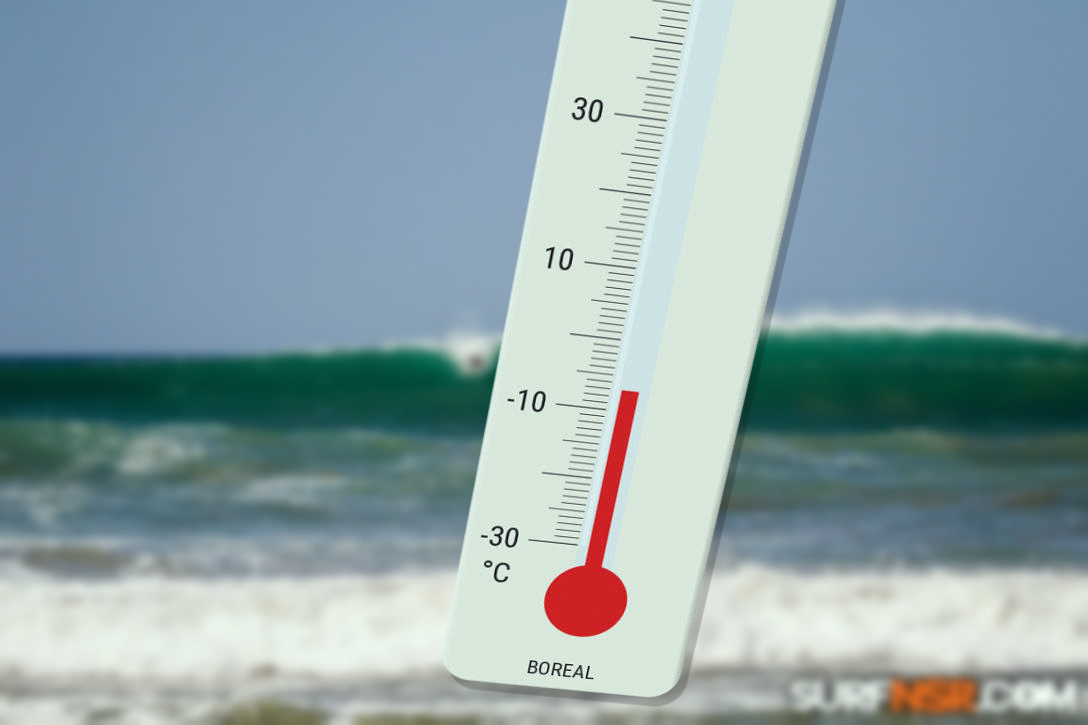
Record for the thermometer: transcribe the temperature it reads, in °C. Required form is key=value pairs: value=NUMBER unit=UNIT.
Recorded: value=-7 unit=°C
